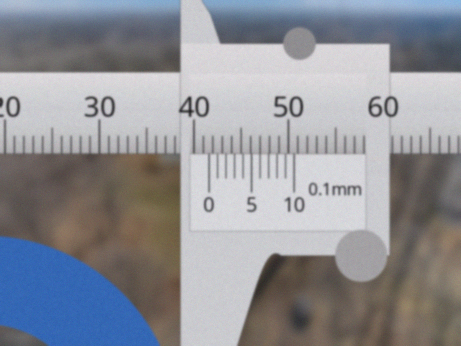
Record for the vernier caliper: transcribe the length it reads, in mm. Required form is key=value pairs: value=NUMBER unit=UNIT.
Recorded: value=41.6 unit=mm
